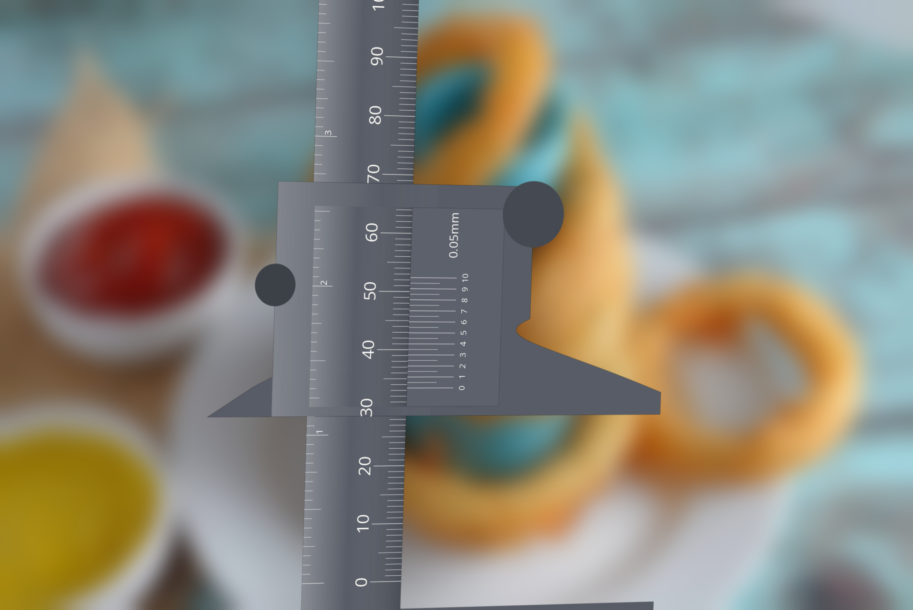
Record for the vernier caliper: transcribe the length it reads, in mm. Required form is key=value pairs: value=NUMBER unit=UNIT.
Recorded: value=33.4 unit=mm
